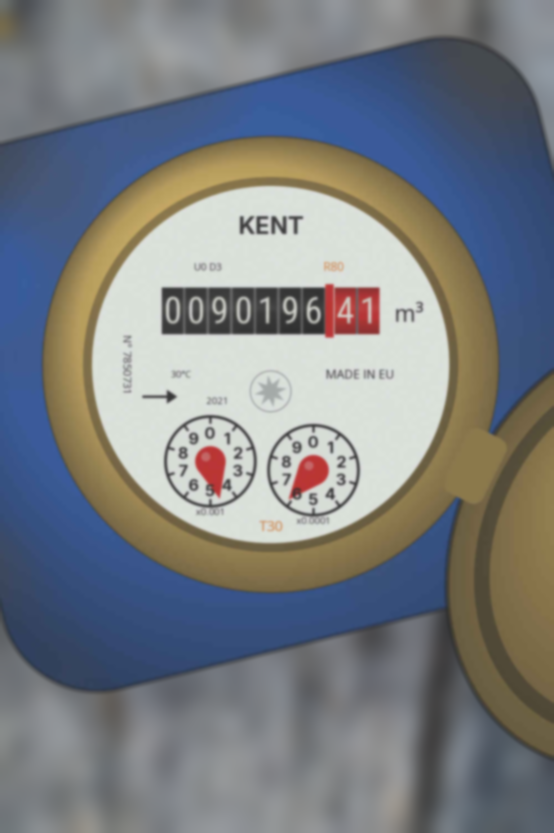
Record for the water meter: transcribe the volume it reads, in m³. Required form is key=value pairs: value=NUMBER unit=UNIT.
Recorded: value=90196.4146 unit=m³
